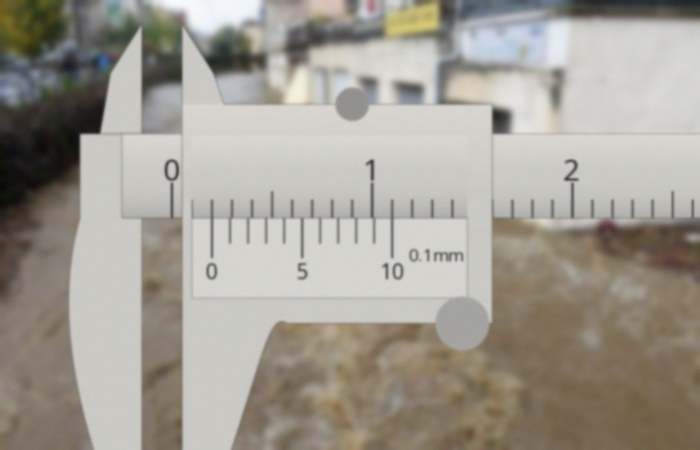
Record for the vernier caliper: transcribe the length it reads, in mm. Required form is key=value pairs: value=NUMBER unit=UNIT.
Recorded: value=2.0 unit=mm
